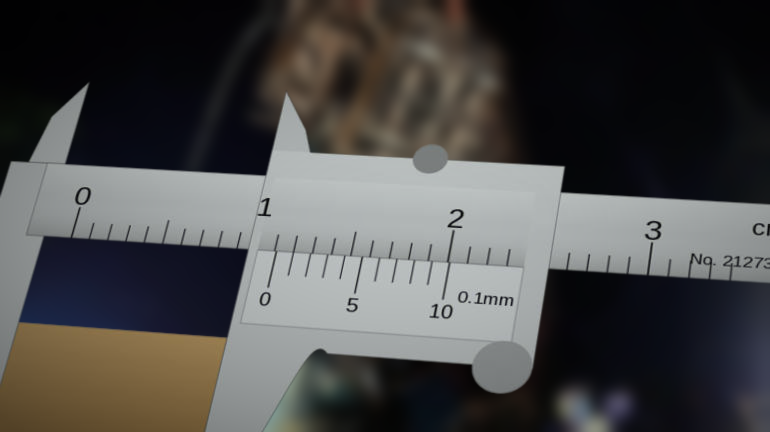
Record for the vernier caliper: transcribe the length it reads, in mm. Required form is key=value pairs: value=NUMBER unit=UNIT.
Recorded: value=11.1 unit=mm
